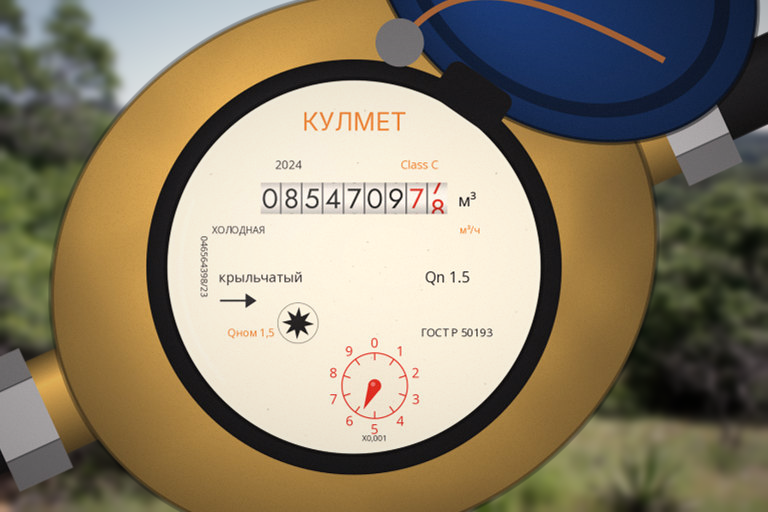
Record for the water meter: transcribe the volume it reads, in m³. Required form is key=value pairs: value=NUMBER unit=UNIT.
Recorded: value=854709.775 unit=m³
